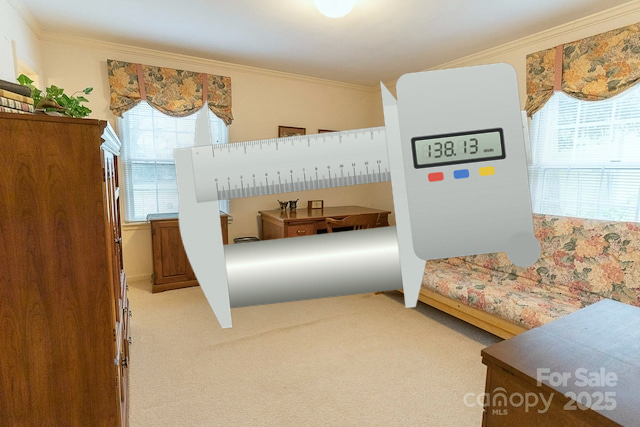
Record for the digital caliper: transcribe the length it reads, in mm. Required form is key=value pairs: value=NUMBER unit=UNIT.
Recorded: value=138.13 unit=mm
